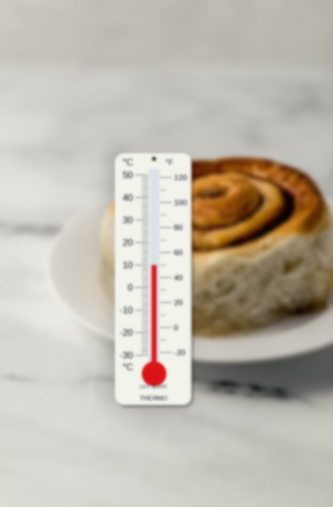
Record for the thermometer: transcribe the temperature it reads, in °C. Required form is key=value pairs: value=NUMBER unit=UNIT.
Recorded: value=10 unit=°C
